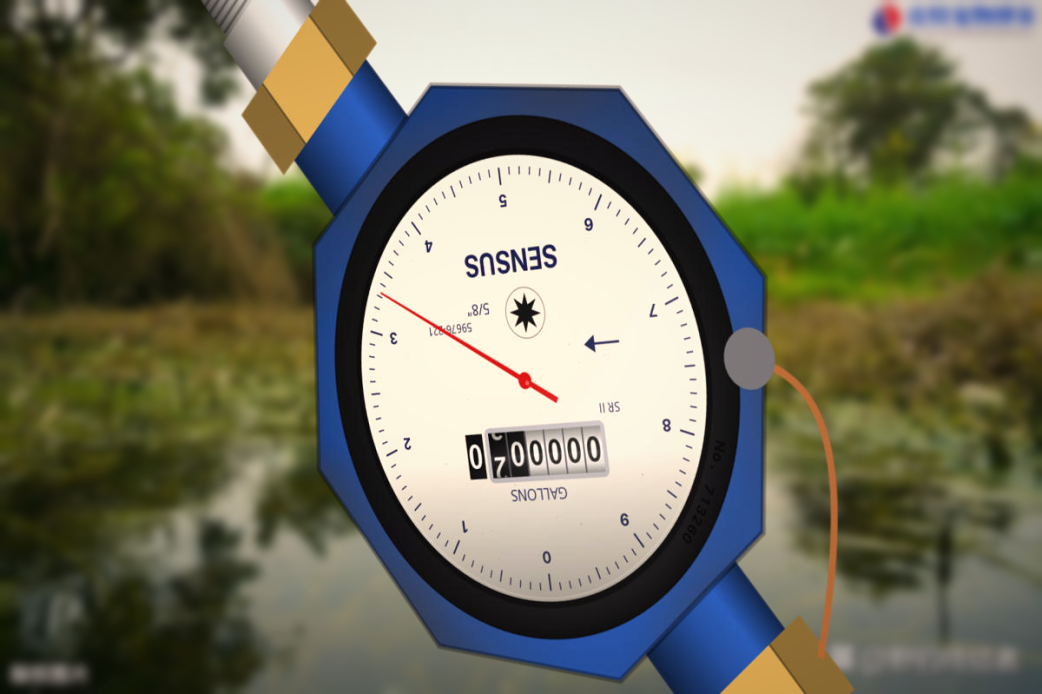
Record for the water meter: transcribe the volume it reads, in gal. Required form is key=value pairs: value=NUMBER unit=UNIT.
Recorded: value=23.3 unit=gal
